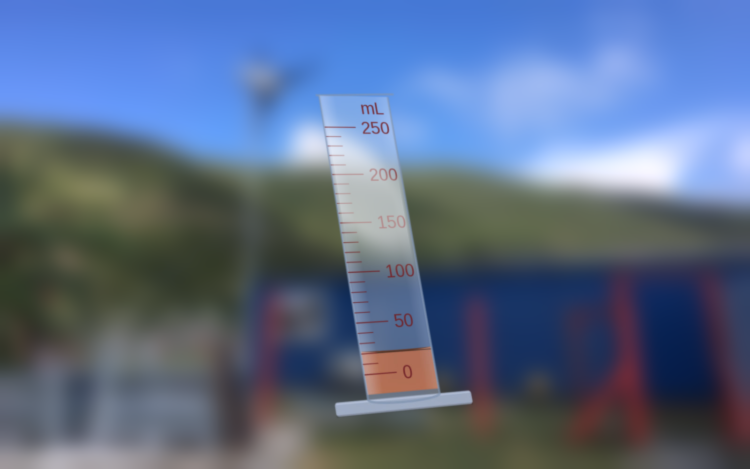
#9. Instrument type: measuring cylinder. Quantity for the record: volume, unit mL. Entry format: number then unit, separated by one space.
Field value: 20 mL
